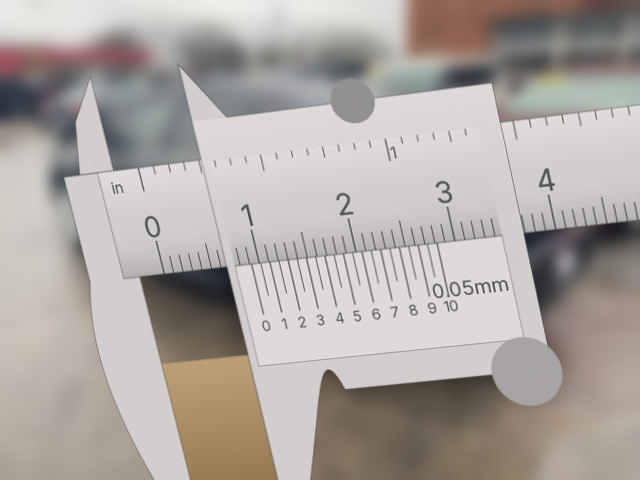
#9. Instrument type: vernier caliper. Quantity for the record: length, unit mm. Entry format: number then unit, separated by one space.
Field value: 9.2 mm
